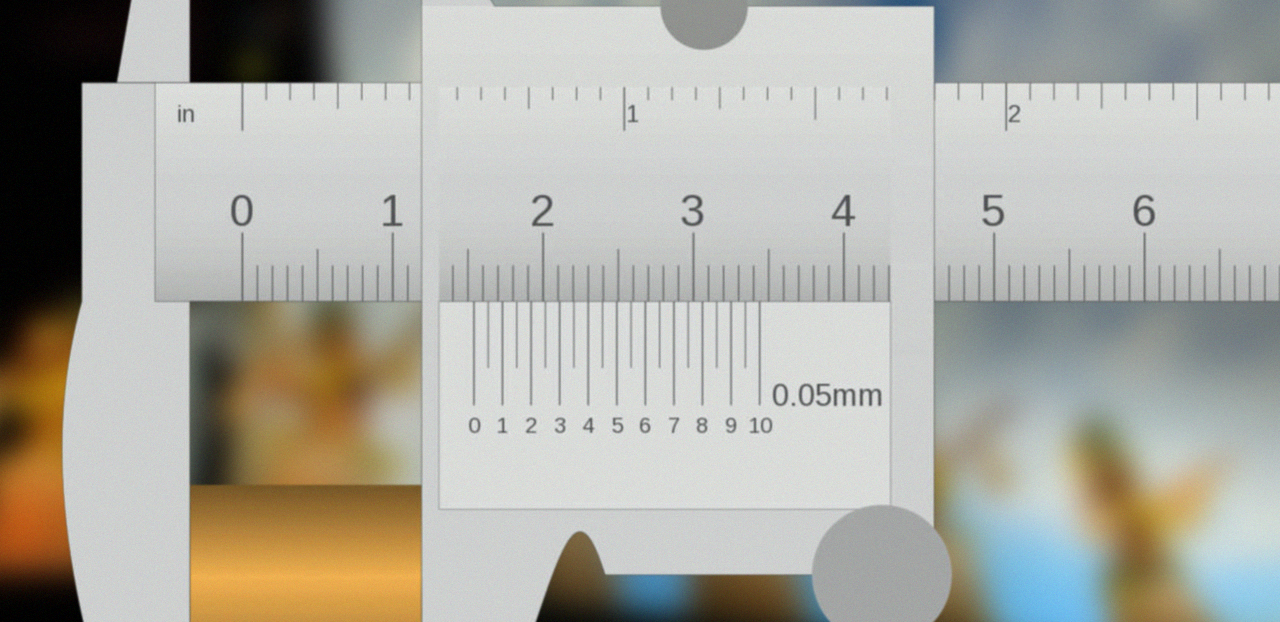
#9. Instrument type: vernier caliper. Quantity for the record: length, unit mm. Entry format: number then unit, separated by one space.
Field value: 15.4 mm
